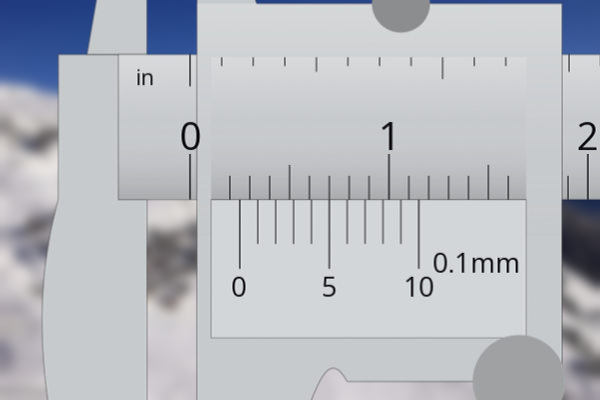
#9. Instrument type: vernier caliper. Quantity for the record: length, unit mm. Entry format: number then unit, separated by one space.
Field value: 2.5 mm
